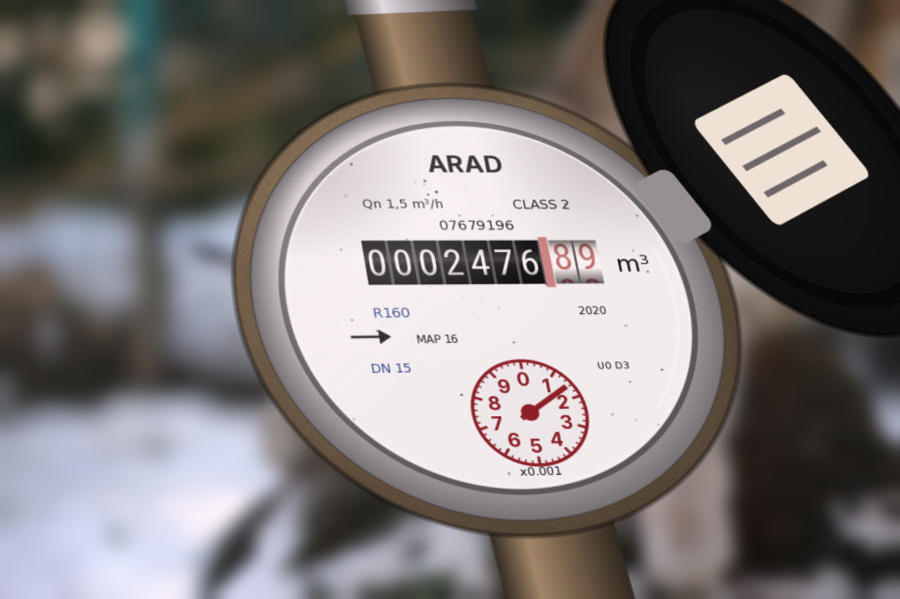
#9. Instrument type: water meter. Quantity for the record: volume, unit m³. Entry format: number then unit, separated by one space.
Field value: 2476.891 m³
